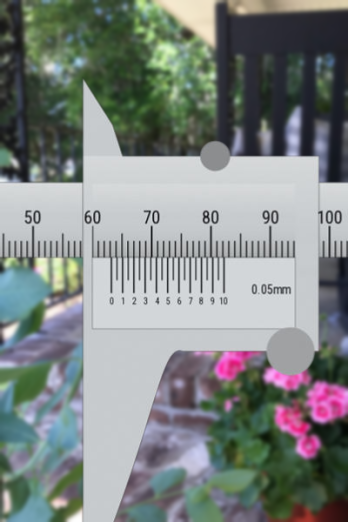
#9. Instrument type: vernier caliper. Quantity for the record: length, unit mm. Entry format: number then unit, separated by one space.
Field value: 63.2 mm
